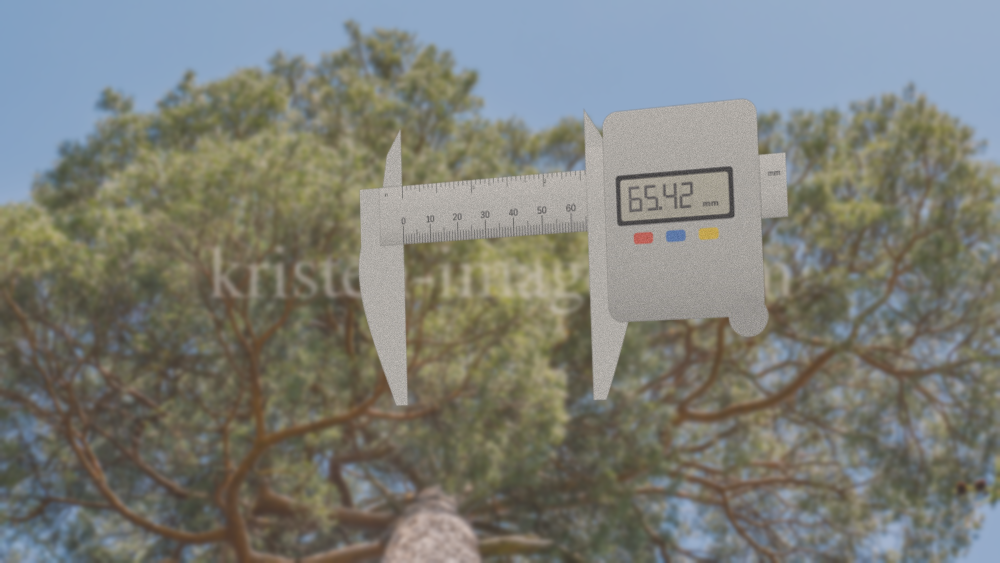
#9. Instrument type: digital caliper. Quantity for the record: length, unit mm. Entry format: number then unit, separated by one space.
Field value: 65.42 mm
